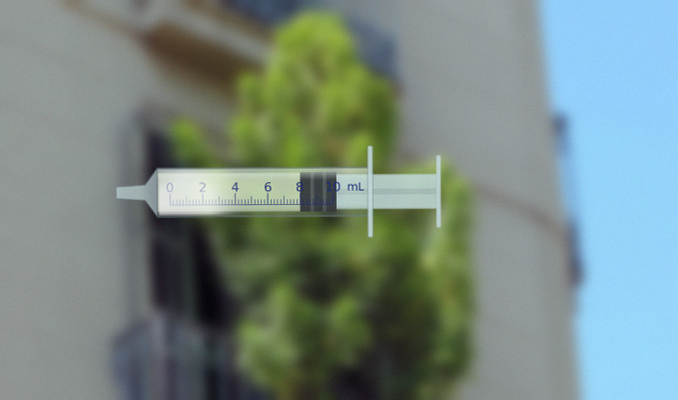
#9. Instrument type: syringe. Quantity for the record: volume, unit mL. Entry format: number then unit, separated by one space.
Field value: 8 mL
